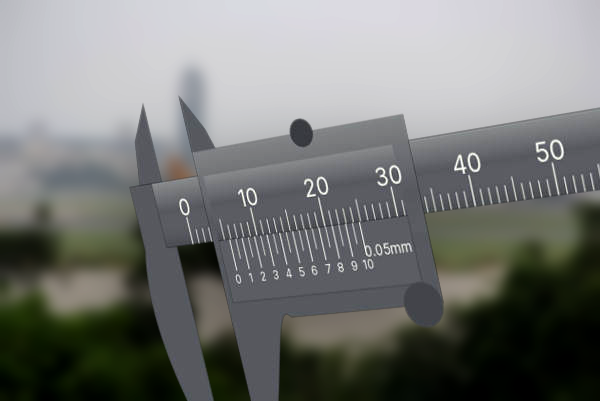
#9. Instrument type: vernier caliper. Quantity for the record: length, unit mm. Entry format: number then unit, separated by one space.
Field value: 5.8 mm
